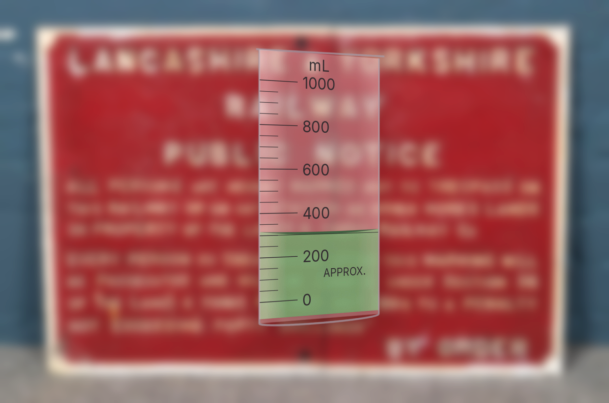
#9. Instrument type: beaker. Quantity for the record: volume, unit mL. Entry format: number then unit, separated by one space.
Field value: 300 mL
